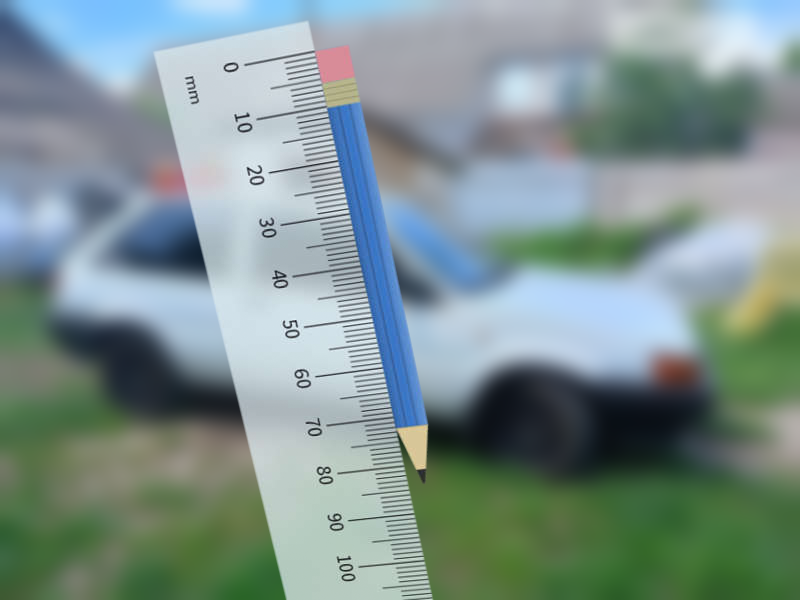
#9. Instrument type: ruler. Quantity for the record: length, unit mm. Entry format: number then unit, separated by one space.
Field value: 84 mm
